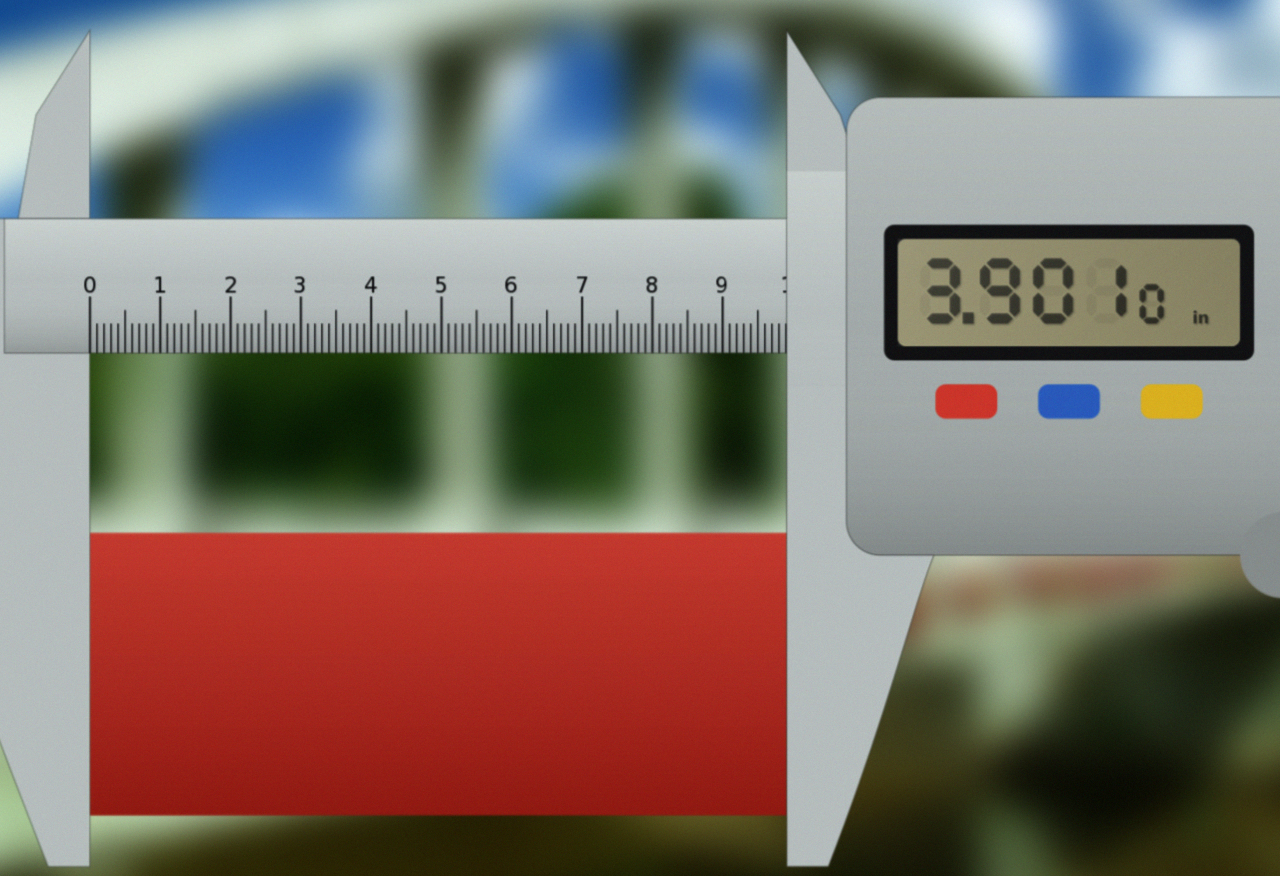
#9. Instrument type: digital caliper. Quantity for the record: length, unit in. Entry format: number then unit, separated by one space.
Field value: 3.9010 in
